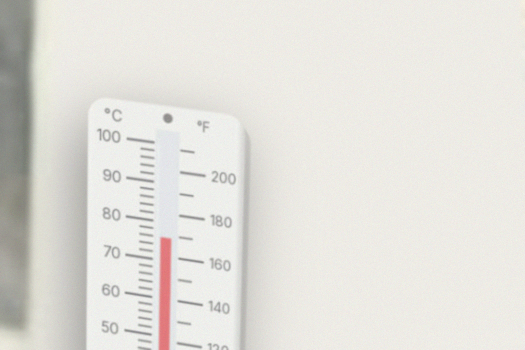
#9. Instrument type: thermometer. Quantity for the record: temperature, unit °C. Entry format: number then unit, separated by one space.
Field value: 76 °C
